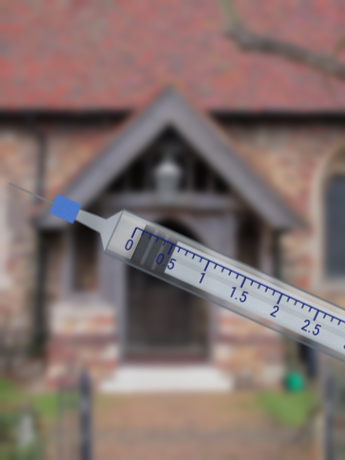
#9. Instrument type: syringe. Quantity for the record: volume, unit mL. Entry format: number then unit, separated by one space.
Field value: 0.1 mL
